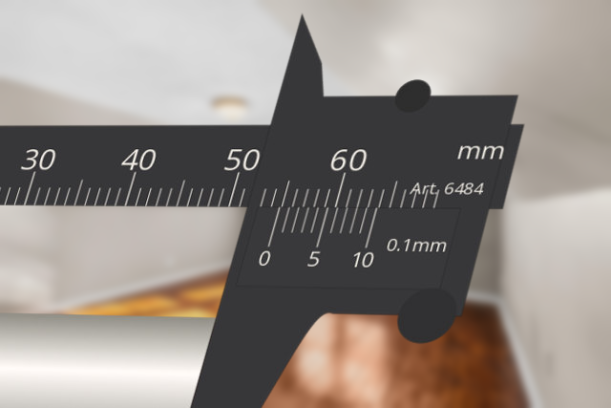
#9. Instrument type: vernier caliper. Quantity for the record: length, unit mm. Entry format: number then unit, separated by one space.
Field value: 54.8 mm
